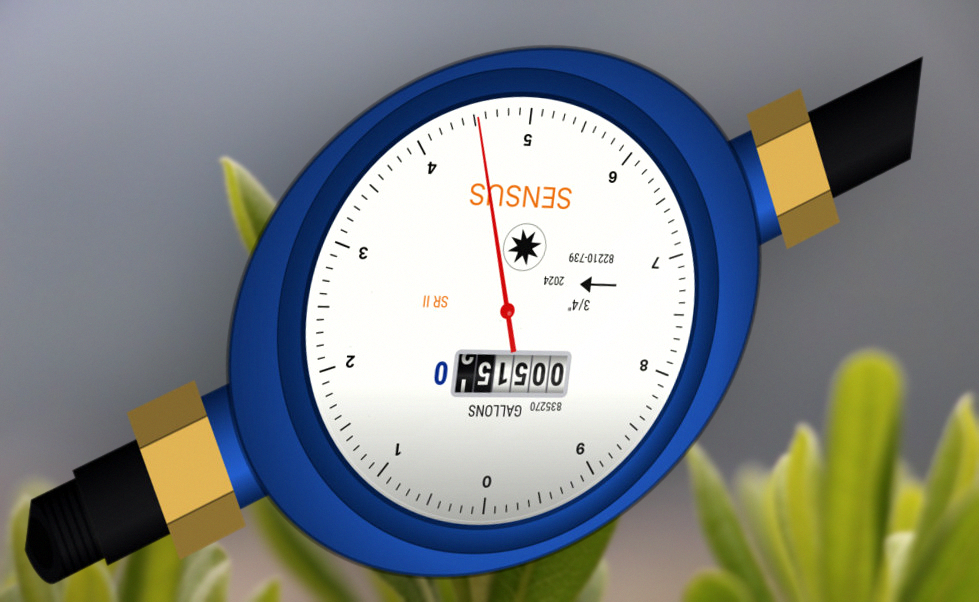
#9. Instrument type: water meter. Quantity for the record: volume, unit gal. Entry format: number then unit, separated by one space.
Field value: 51514.5 gal
